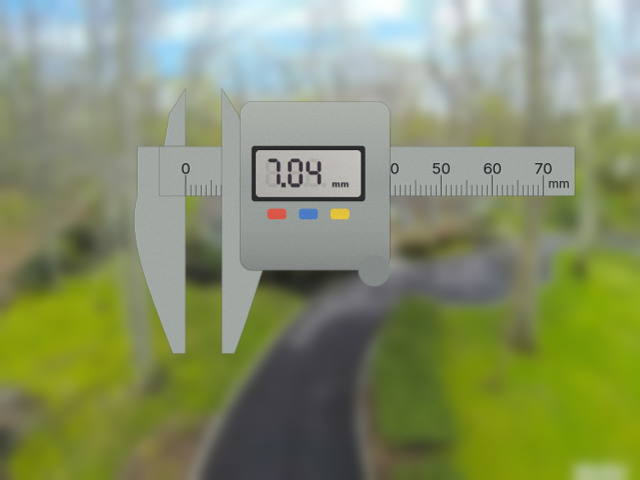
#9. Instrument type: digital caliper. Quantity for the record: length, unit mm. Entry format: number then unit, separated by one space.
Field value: 7.04 mm
